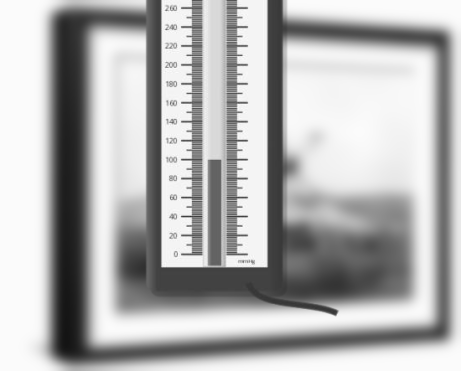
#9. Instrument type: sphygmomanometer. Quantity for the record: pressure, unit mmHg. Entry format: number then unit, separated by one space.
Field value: 100 mmHg
